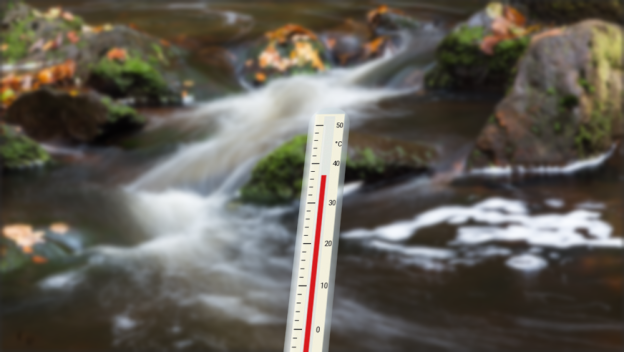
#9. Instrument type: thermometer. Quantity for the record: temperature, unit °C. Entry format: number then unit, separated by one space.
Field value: 37 °C
